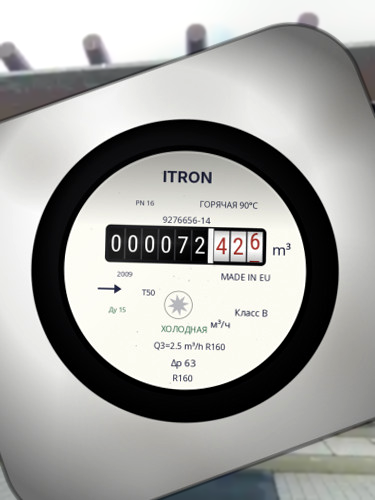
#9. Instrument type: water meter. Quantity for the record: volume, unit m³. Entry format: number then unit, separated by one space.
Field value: 72.426 m³
